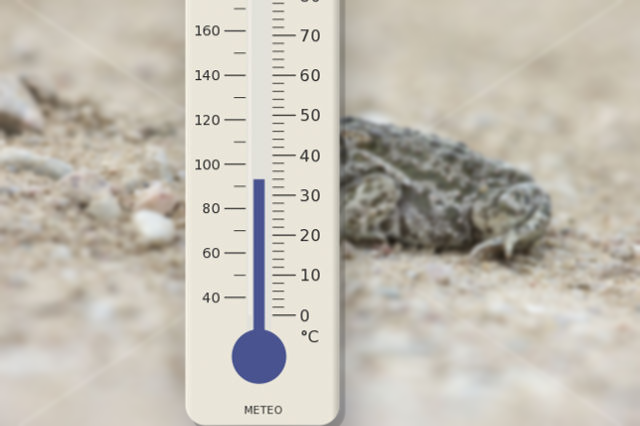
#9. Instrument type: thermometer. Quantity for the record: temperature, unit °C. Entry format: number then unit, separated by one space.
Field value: 34 °C
